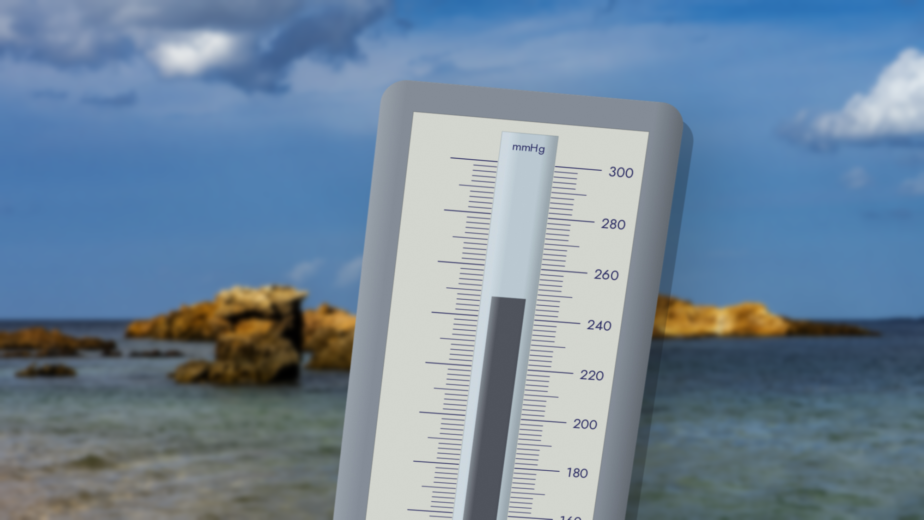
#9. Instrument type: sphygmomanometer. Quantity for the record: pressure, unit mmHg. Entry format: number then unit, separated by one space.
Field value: 248 mmHg
